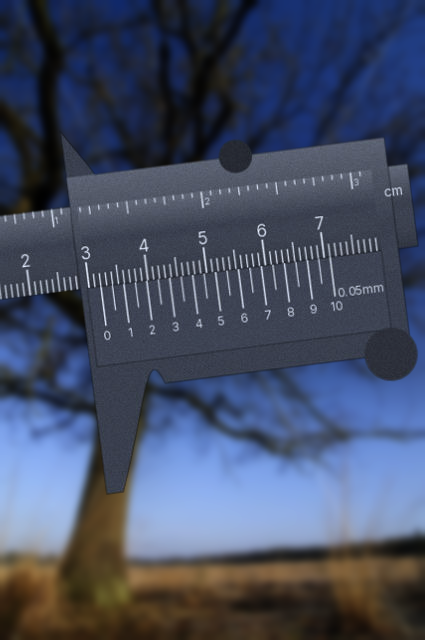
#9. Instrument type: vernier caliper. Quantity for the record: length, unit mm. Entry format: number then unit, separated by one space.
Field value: 32.0 mm
